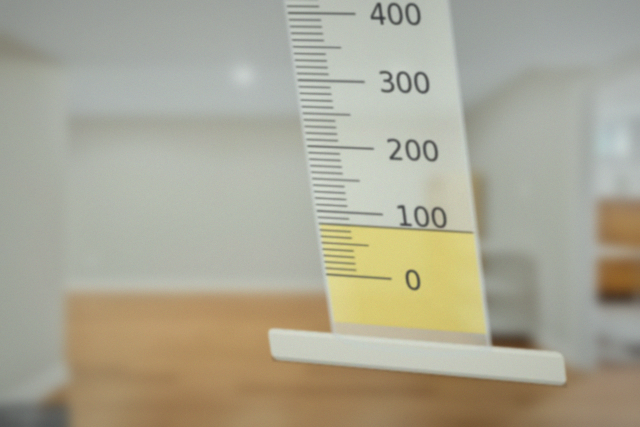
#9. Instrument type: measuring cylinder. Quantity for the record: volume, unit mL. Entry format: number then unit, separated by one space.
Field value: 80 mL
